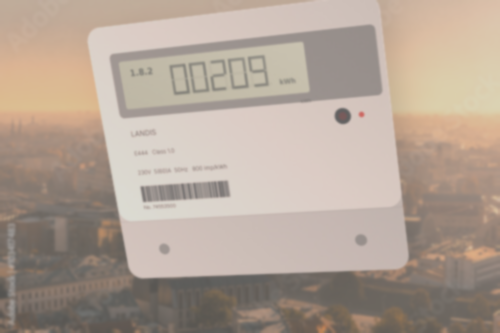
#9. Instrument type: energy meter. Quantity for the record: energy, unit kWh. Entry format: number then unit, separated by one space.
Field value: 209 kWh
